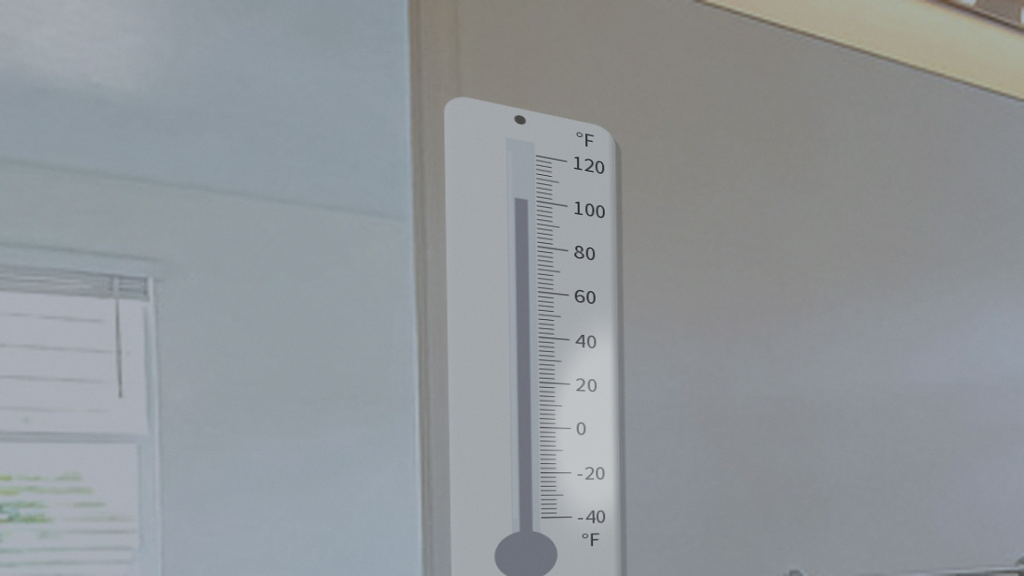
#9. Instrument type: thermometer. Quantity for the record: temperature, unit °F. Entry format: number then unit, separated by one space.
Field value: 100 °F
